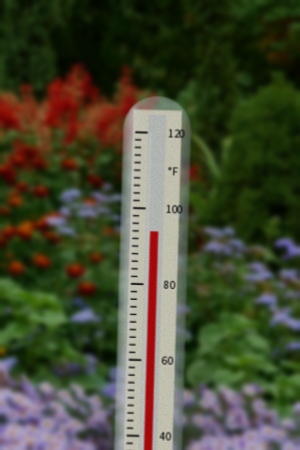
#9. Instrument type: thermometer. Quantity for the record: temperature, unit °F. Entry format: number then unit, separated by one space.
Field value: 94 °F
